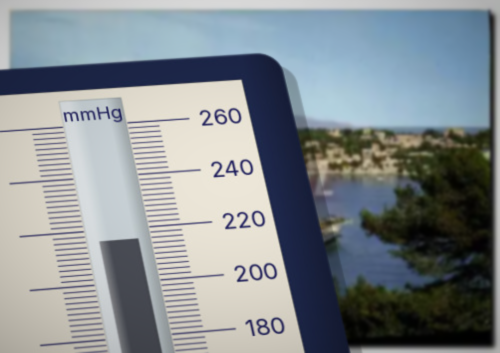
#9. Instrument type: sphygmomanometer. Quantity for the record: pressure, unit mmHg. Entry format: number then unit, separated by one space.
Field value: 216 mmHg
